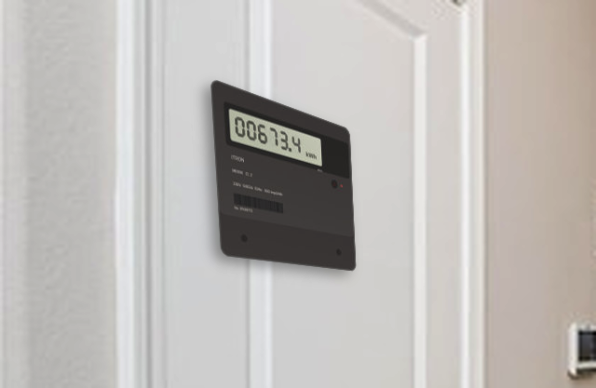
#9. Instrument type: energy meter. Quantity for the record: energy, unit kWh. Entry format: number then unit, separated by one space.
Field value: 673.4 kWh
